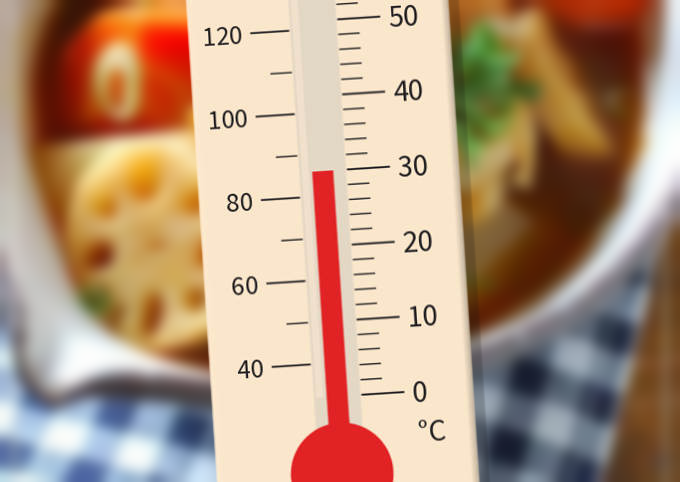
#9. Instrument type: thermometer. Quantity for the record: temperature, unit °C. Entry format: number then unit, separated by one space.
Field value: 30 °C
